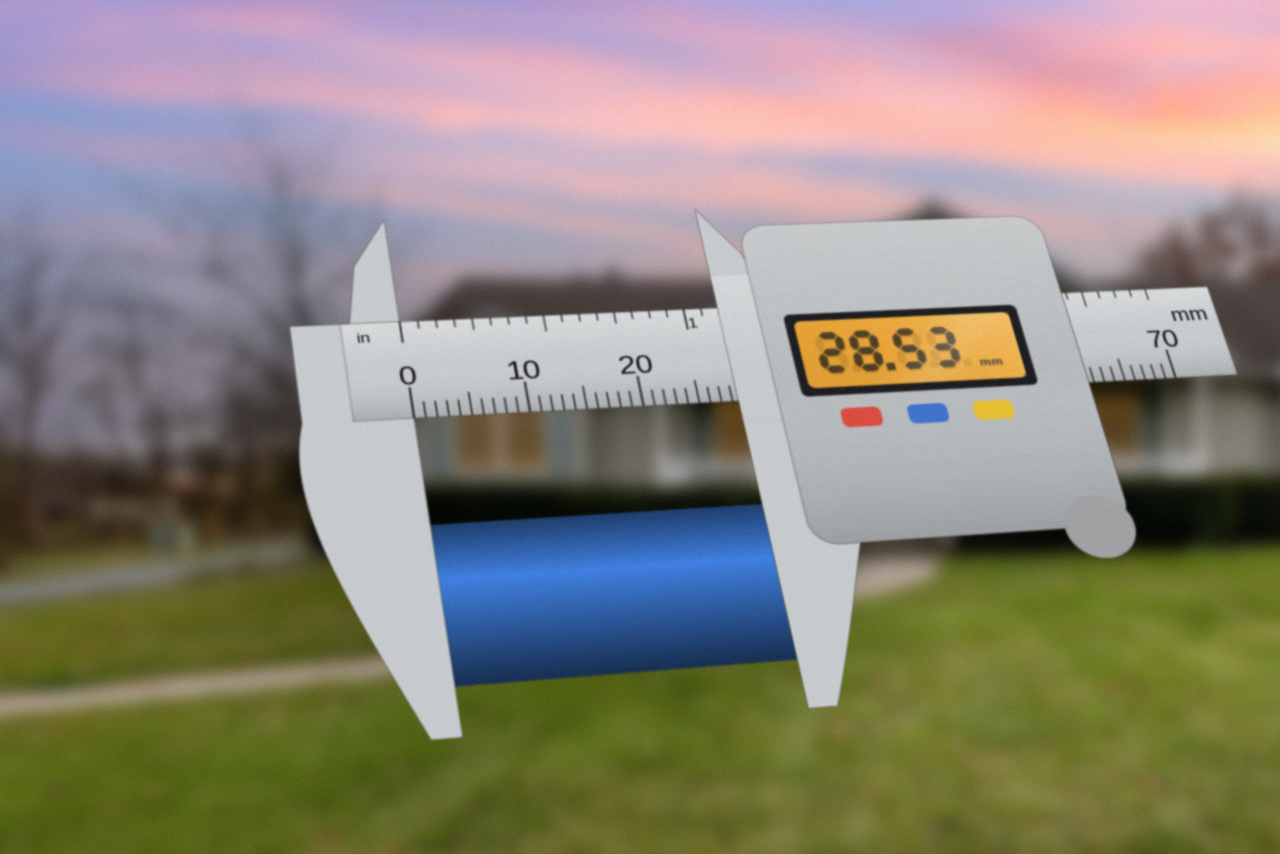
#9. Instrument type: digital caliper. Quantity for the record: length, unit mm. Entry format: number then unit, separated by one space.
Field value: 28.53 mm
